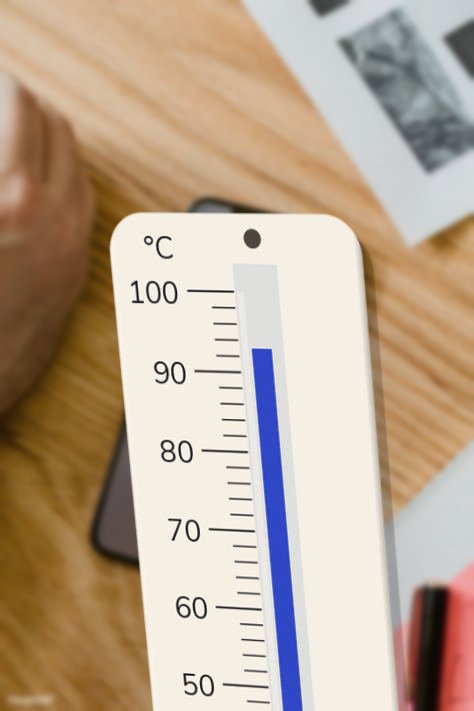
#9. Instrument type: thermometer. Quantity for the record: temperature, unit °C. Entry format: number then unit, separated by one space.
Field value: 93 °C
